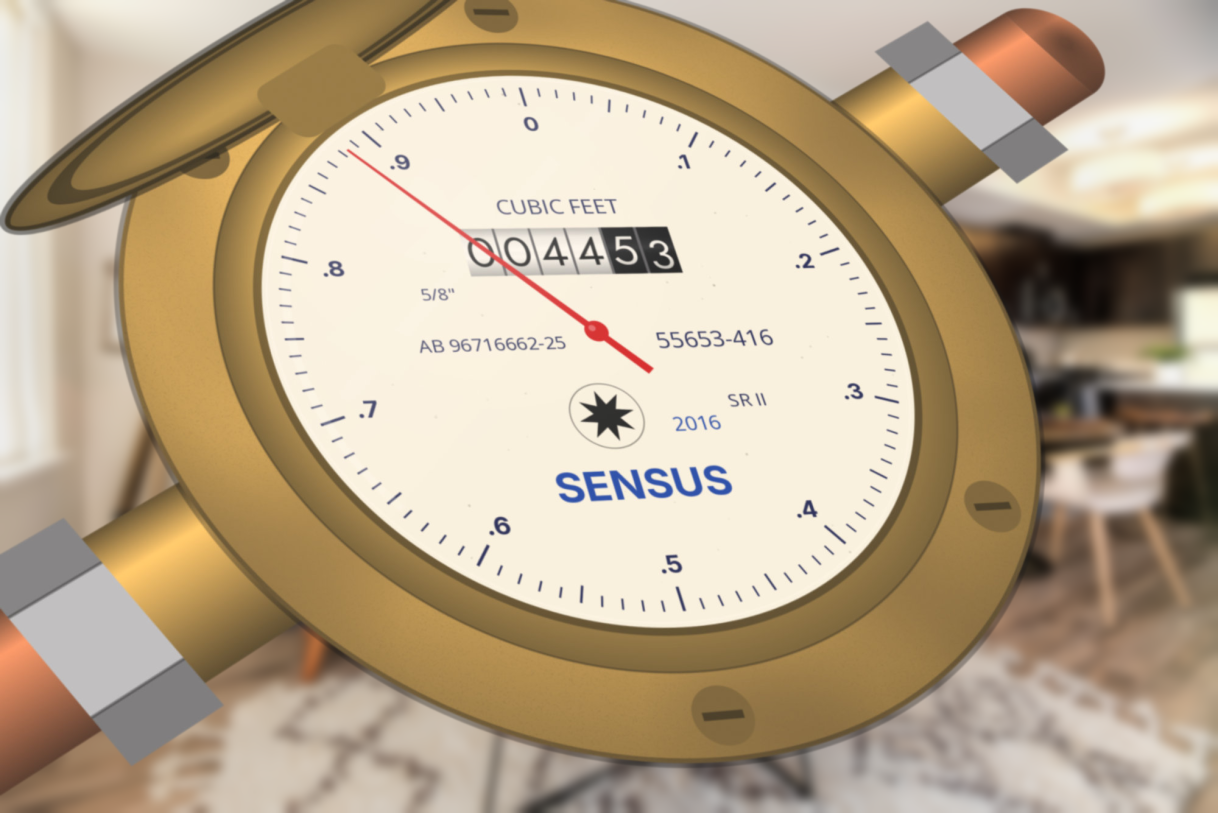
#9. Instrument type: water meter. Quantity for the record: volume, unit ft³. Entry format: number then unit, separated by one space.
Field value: 4452.88 ft³
